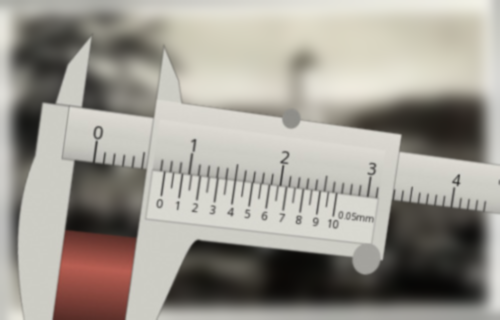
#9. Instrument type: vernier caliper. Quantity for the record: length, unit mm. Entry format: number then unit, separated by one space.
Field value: 7.4 mm
